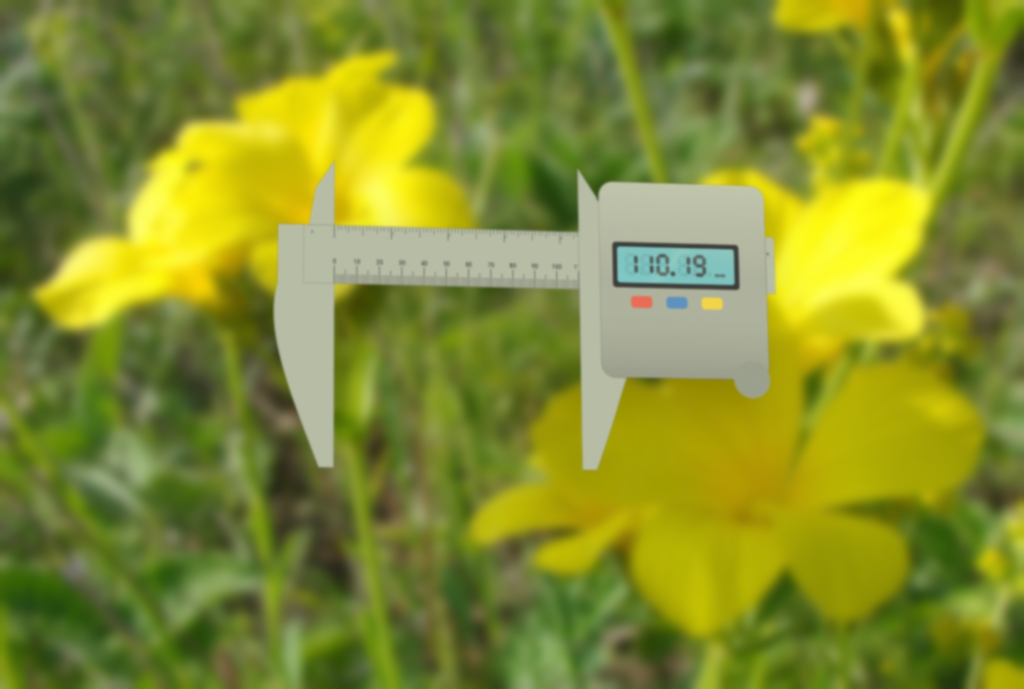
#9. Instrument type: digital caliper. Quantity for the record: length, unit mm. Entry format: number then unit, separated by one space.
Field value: 110.19 mm
